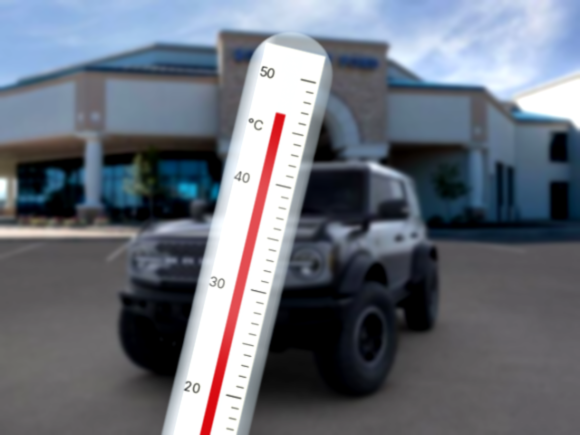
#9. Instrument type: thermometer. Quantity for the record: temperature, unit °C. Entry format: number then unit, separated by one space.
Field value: 46.5 °C
